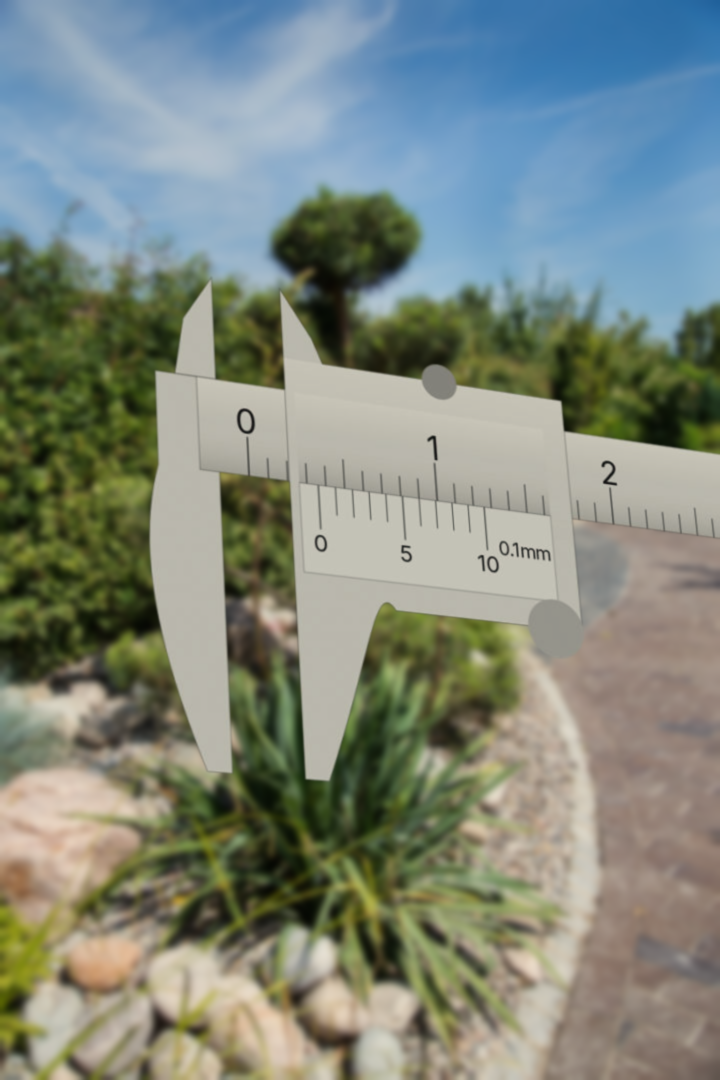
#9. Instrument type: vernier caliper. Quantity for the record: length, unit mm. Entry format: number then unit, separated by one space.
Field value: 3.6 mm
